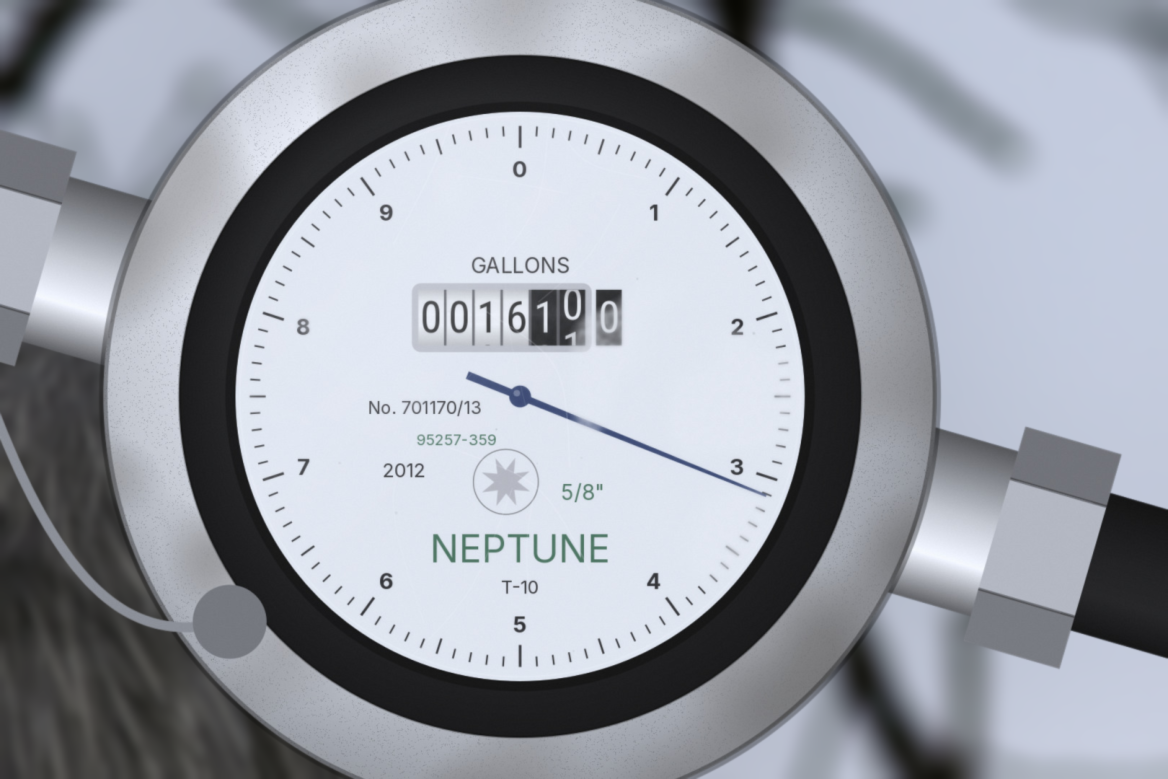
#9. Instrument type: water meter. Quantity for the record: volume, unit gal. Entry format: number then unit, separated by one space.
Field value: 16103.1 gal
